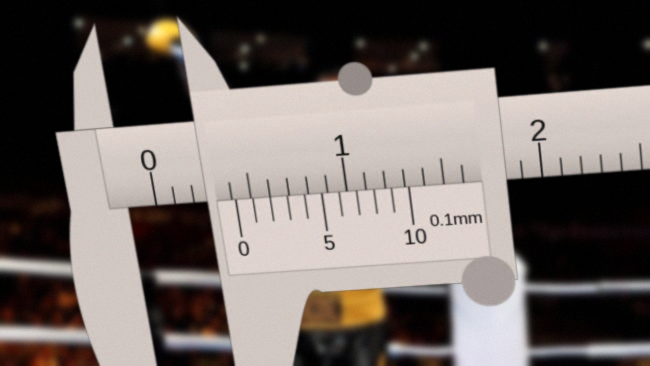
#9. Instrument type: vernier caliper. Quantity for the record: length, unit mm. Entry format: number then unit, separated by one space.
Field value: 4.2 mm
